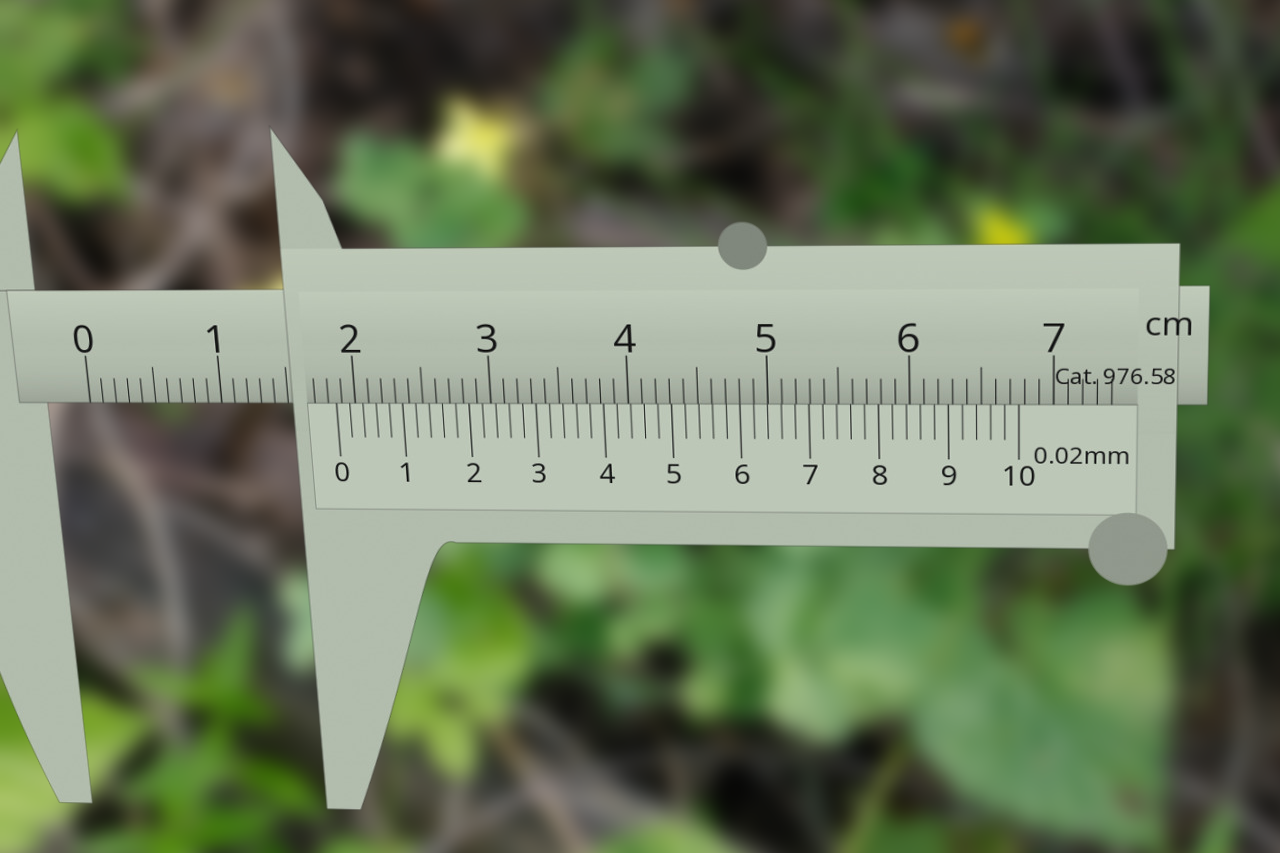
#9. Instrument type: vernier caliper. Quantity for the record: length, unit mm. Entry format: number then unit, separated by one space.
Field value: 18.6 mm
